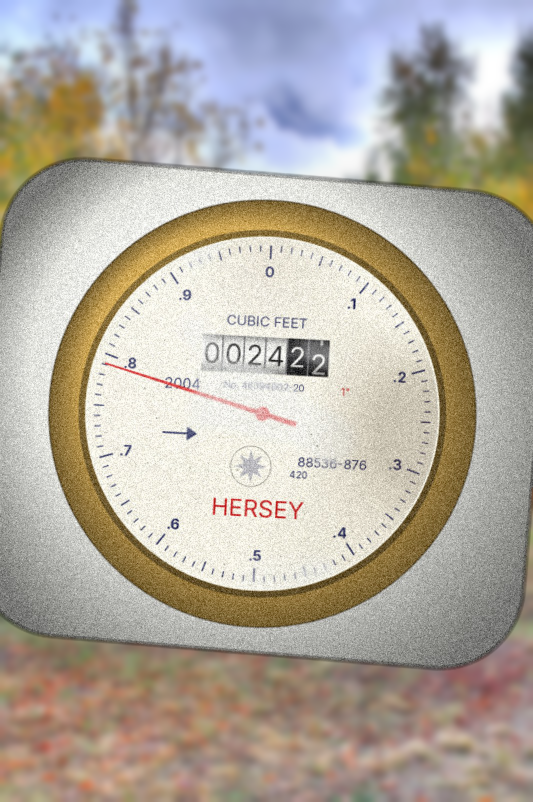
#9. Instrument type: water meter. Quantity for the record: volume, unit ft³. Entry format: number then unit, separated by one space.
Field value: 2421.79 ft³
